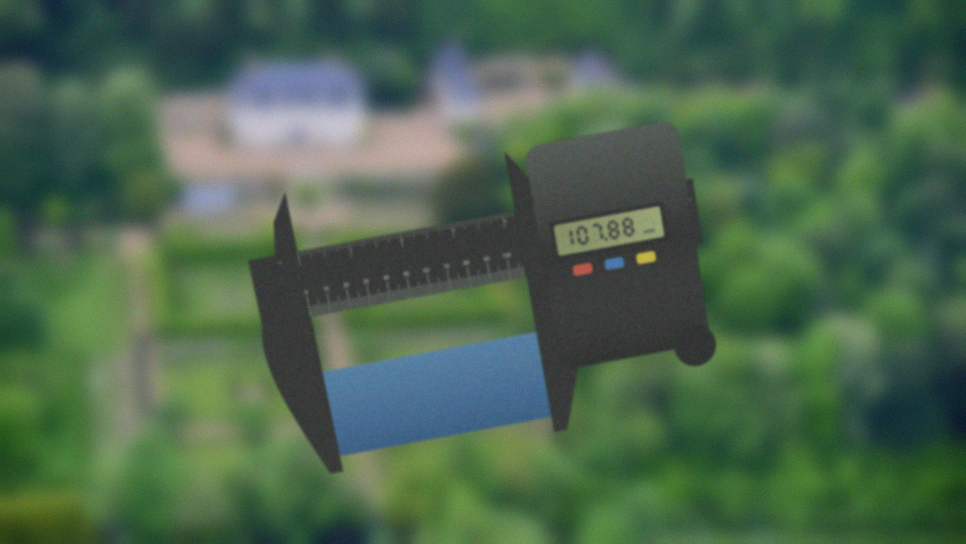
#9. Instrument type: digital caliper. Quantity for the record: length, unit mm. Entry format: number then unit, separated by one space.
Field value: 107.88 mm
